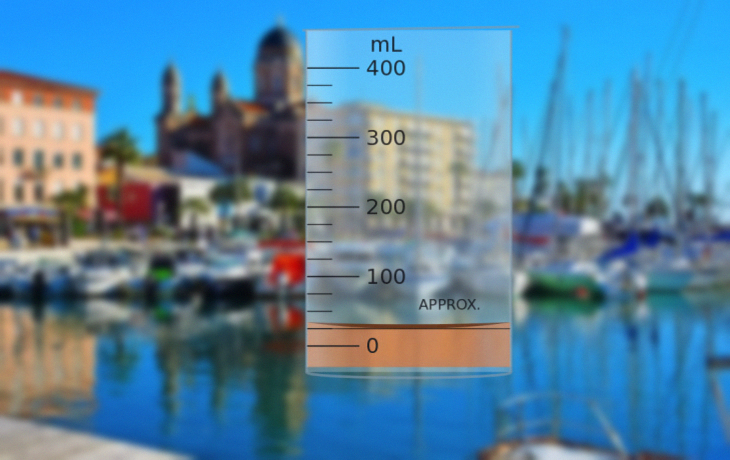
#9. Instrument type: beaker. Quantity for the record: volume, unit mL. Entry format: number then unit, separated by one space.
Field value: 25 mL
